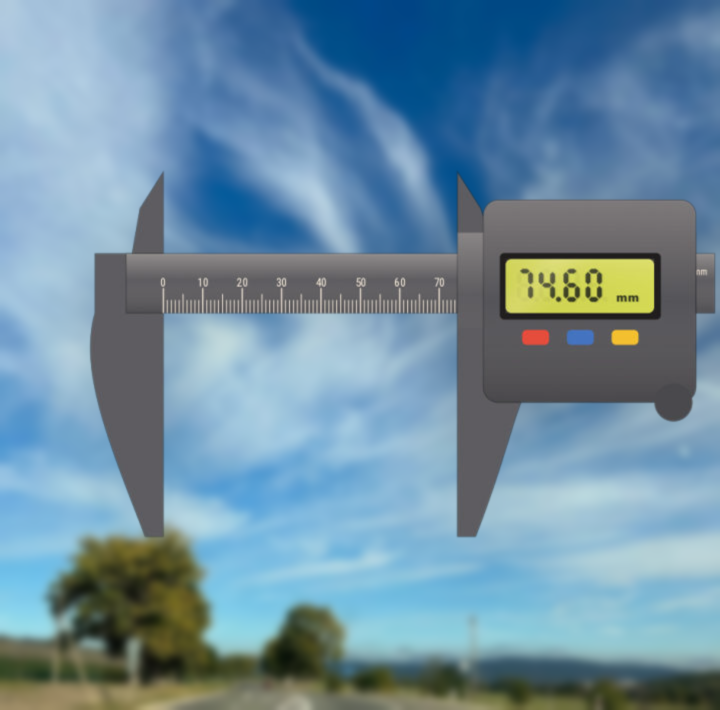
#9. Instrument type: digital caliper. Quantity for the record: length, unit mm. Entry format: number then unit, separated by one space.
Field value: 74.60 mm
